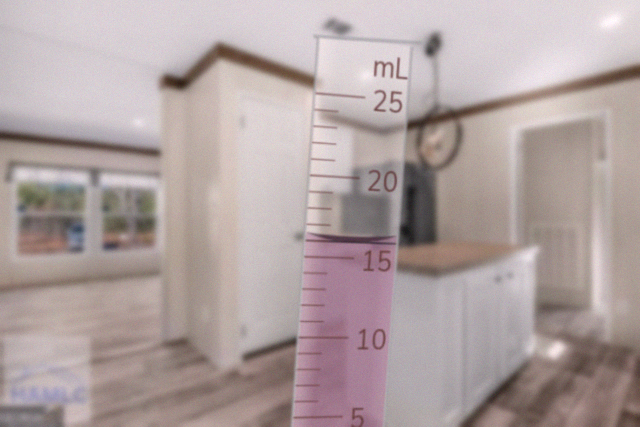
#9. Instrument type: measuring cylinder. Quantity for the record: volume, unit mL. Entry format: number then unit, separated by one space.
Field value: 16 mL
